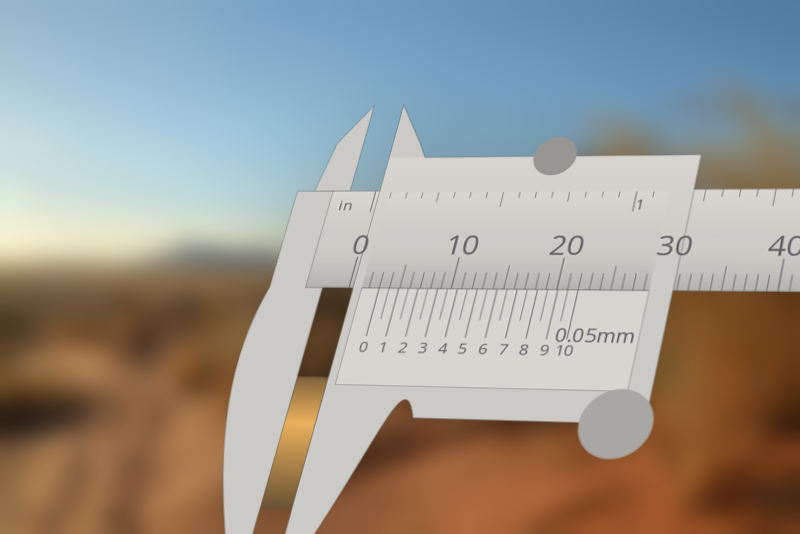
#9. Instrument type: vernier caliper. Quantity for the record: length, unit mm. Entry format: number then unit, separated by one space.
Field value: 3.0 mm
